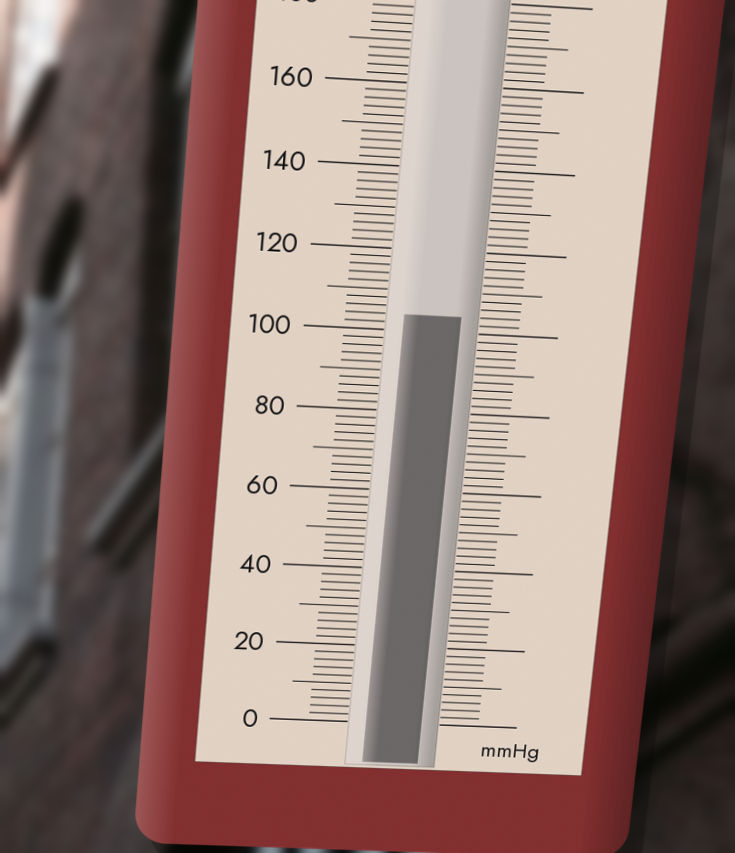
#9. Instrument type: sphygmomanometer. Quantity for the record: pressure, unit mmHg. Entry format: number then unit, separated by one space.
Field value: 104 mmHg
